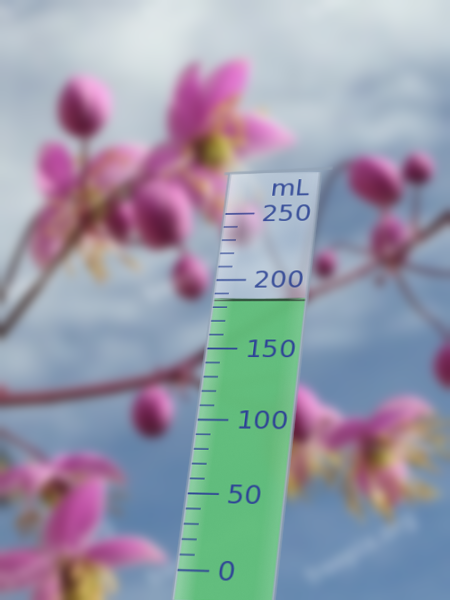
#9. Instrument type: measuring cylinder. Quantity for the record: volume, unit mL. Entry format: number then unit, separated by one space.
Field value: 185 mL
